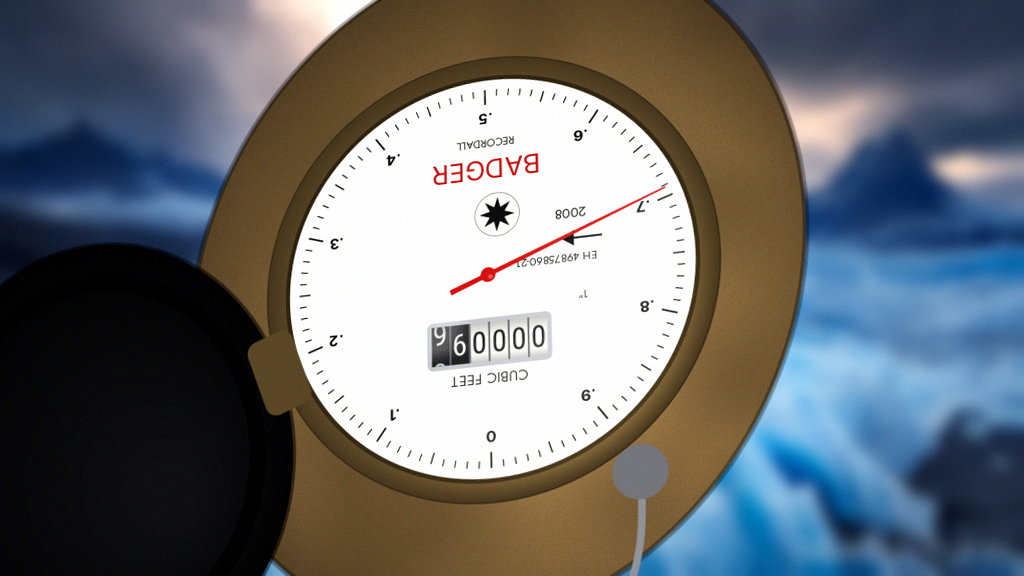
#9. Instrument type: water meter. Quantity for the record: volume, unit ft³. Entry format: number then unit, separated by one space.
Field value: 95.69 ft³
